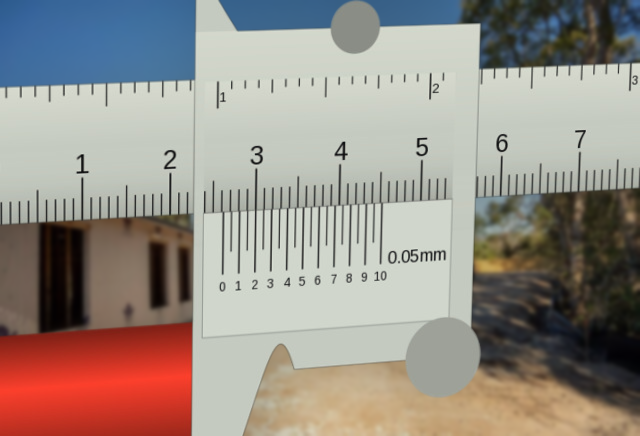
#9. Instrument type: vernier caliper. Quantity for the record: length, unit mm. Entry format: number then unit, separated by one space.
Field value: 26.2 mm
